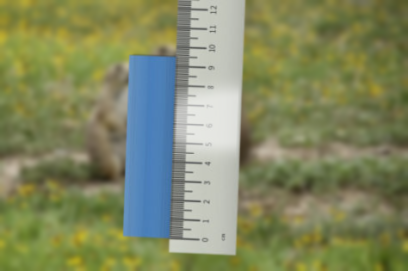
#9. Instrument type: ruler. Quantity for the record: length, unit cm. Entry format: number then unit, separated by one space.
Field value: 9.5 cm
